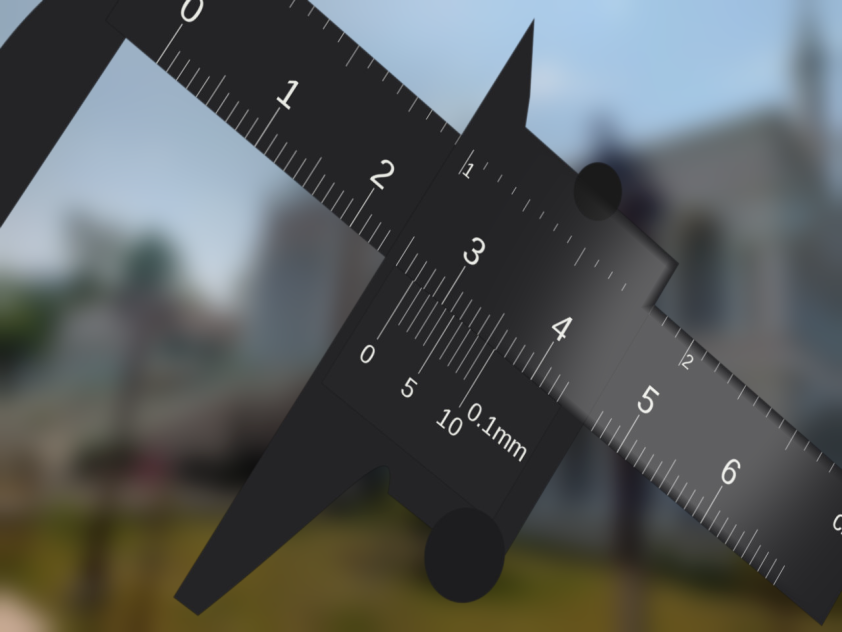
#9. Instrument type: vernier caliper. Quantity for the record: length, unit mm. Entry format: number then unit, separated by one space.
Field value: 26.9 mm
